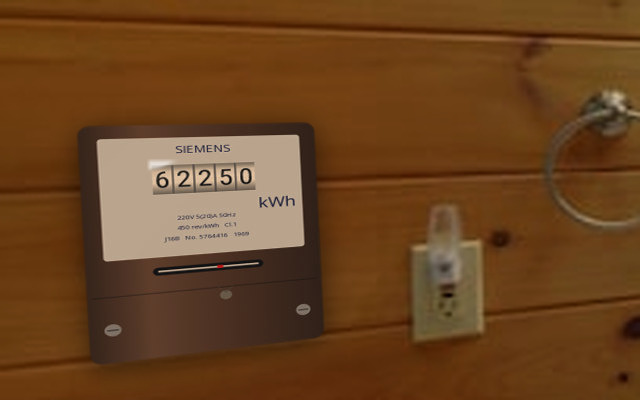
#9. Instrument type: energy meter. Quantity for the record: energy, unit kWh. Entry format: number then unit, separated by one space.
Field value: 62250 kWh
